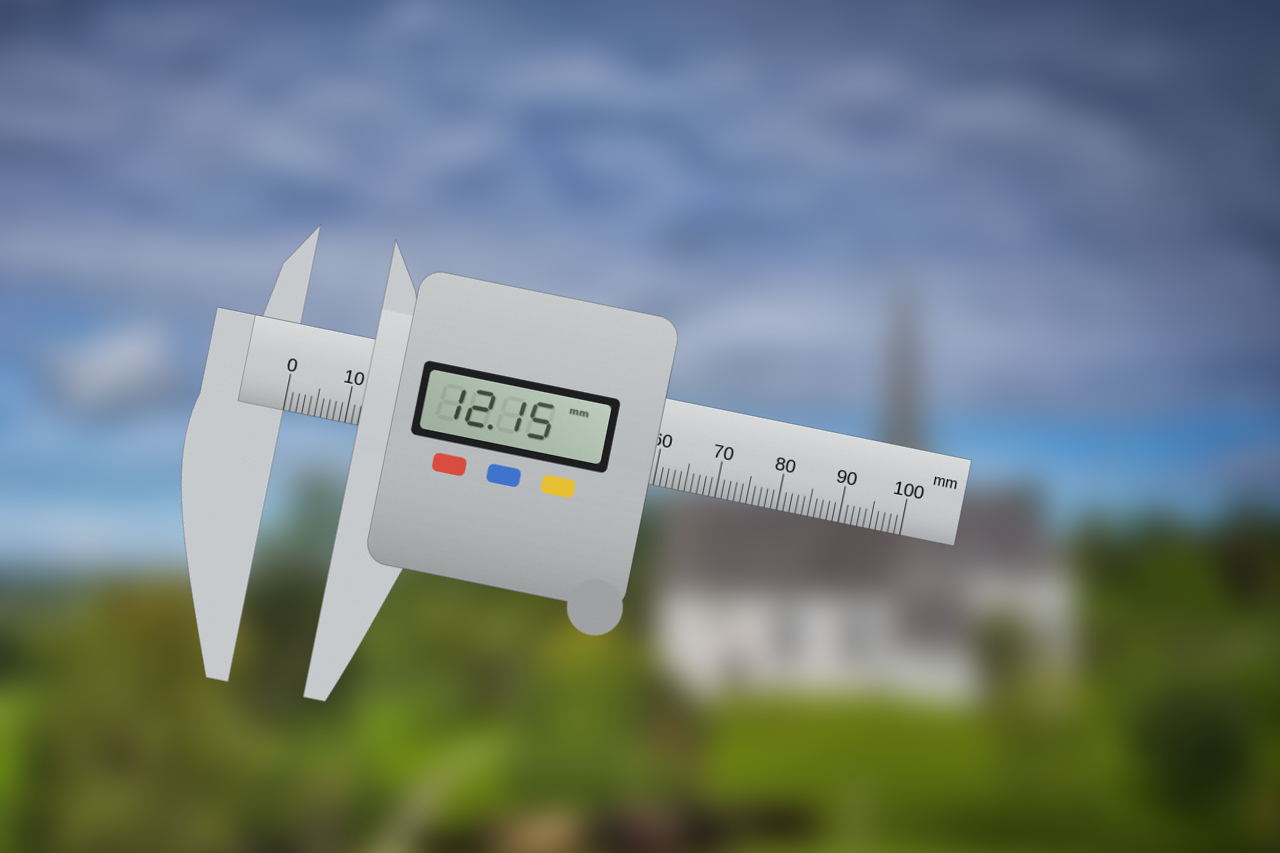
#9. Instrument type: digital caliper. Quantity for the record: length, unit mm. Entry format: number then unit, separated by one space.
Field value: 12.15 mm
